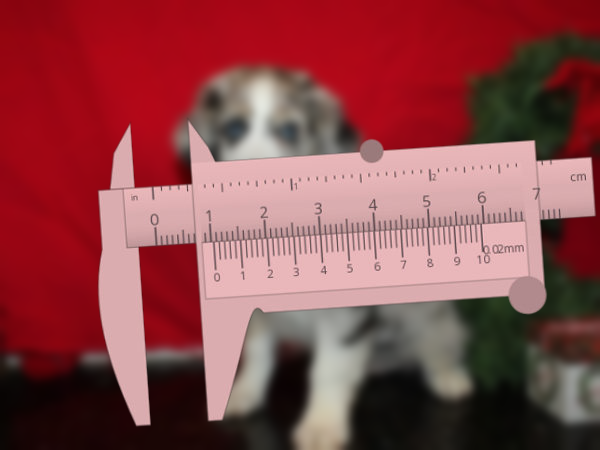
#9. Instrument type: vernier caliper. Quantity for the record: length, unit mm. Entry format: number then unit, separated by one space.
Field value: 10.5 mm
